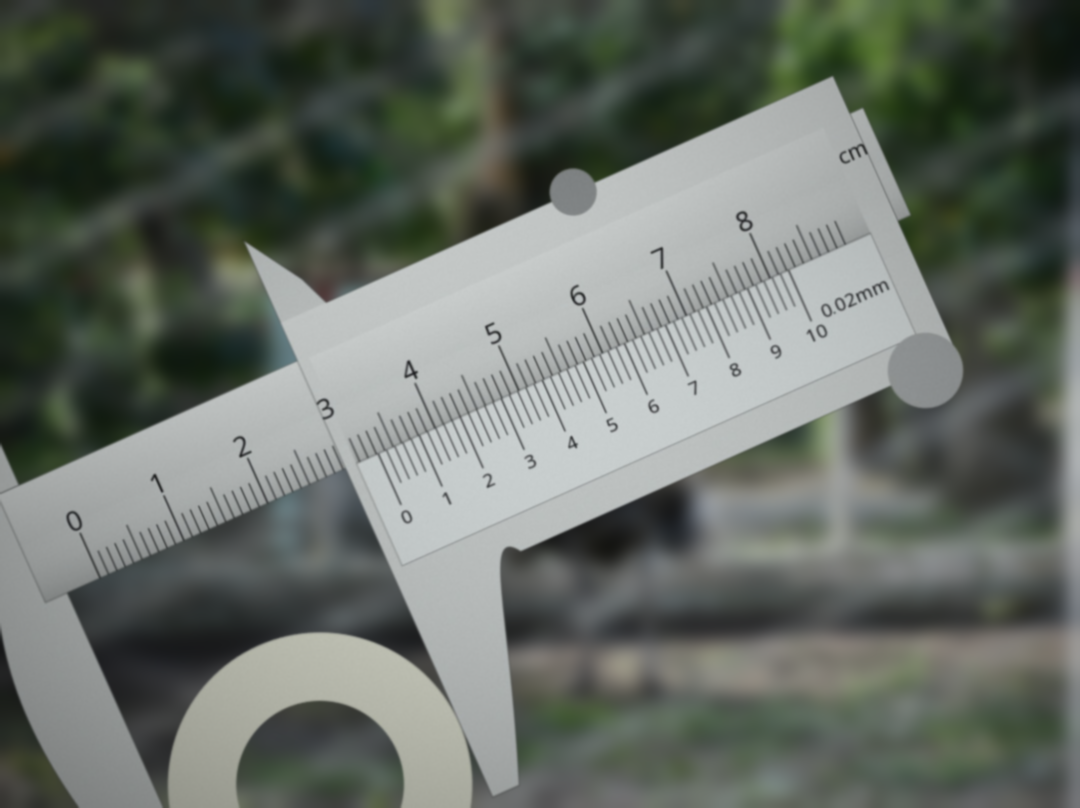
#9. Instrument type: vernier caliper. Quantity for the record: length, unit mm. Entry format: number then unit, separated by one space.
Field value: 33.2 mm
